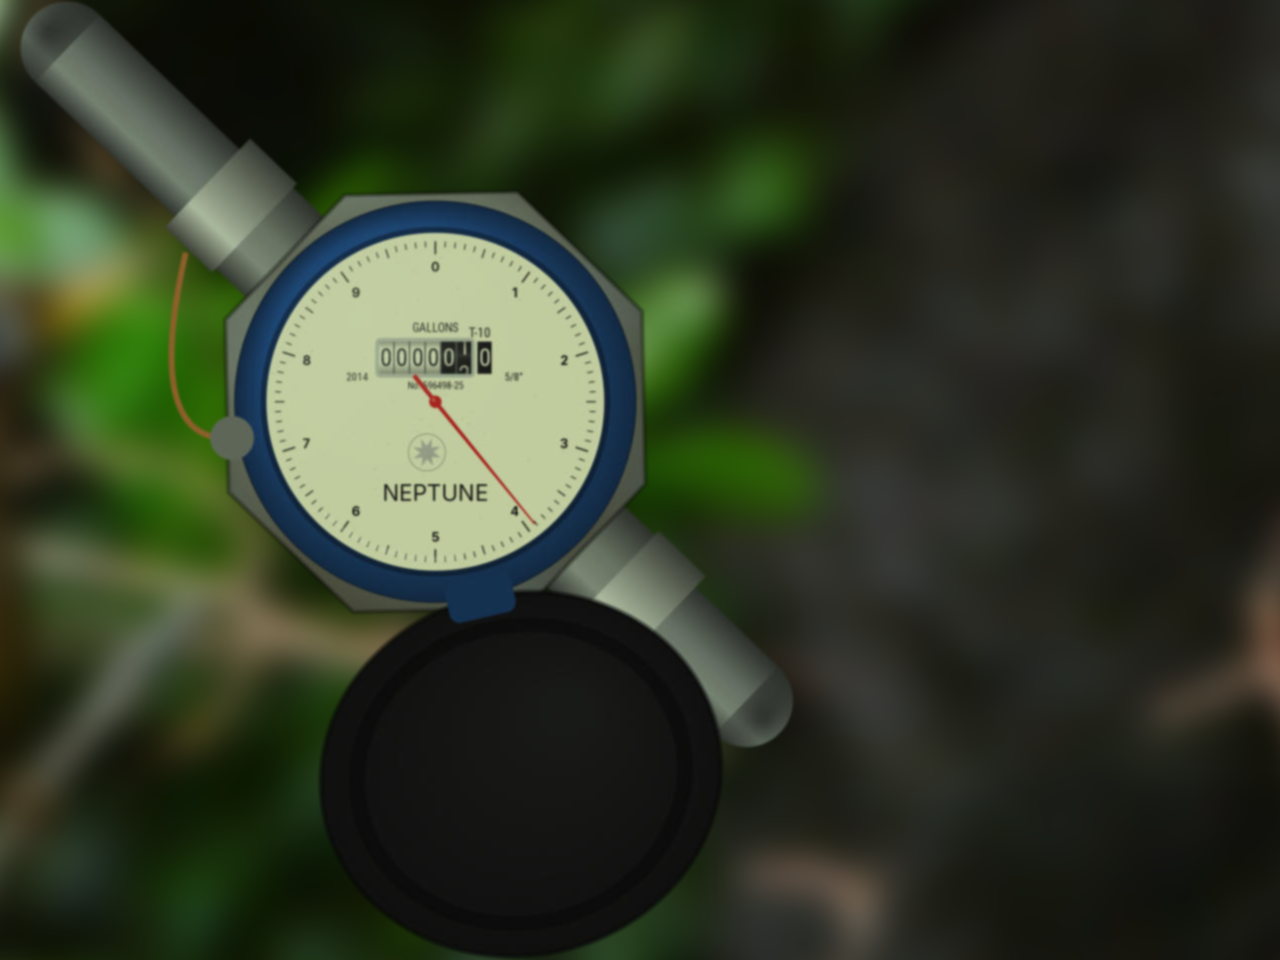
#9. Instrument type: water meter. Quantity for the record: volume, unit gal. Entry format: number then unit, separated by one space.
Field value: 13.9 gal
